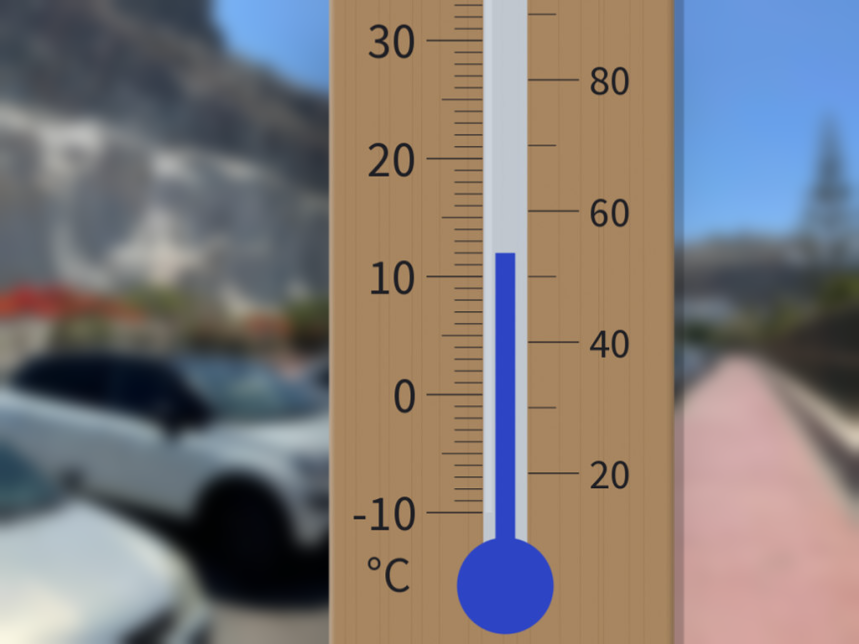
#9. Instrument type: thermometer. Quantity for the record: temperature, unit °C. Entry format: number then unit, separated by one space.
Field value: 12 °C
